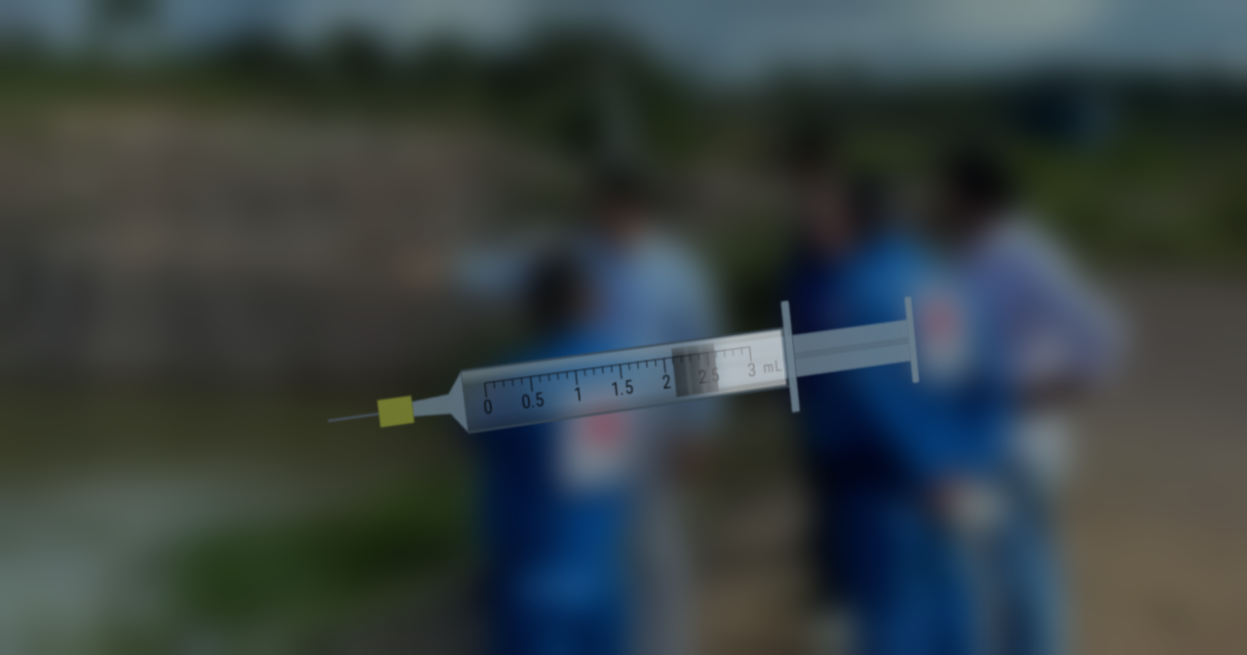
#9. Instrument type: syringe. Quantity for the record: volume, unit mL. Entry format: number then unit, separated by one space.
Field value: 2.1 mL
